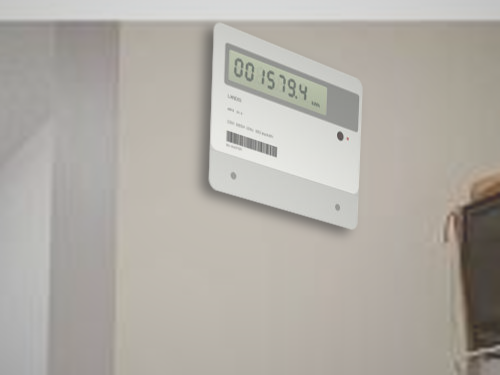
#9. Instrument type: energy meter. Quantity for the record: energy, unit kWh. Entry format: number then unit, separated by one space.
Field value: 1579.4 kWh
